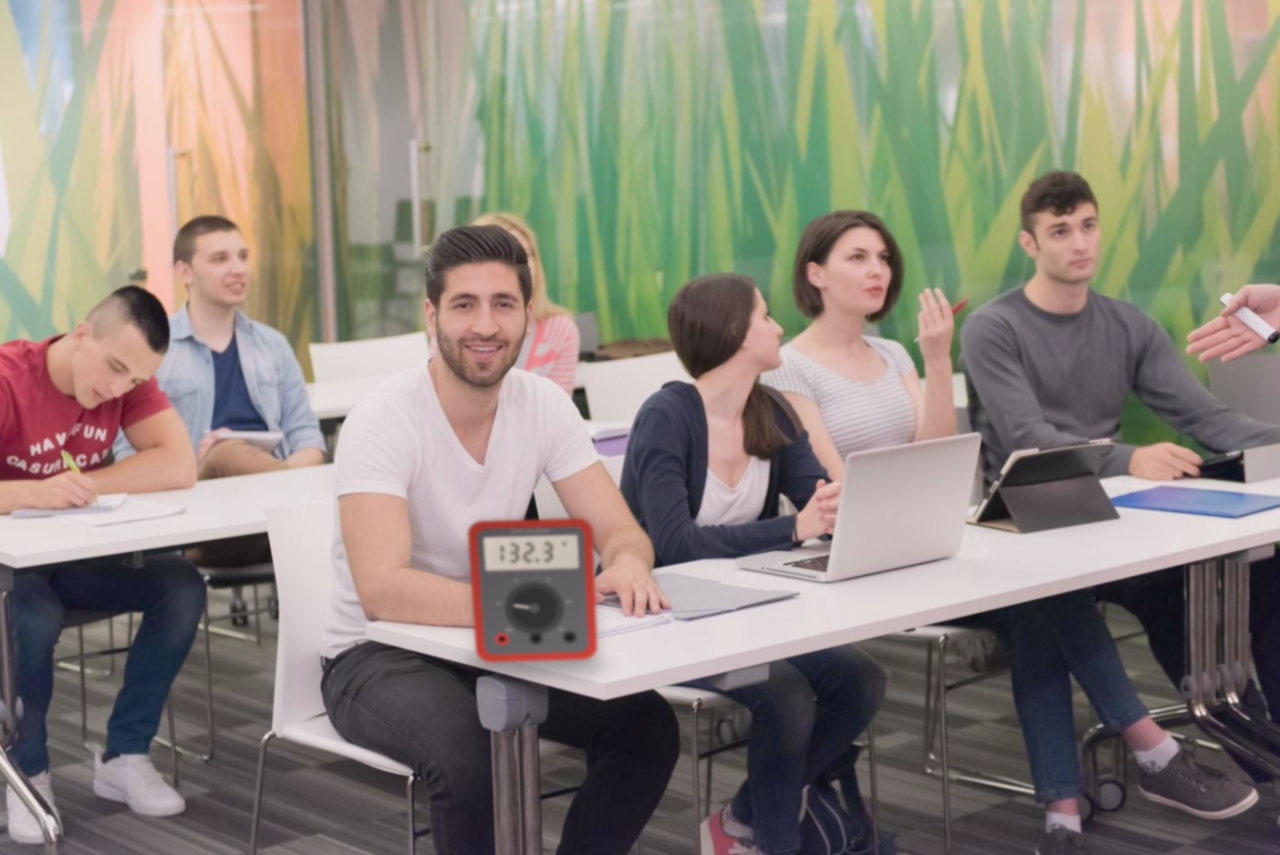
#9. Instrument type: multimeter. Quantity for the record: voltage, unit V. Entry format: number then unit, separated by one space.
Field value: 132.3 V
